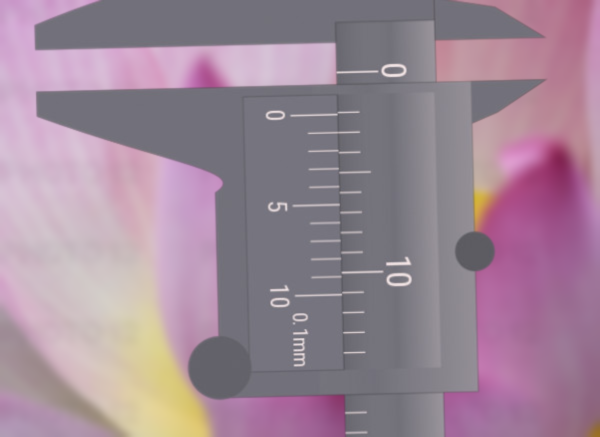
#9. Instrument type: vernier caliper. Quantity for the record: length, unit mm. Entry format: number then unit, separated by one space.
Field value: 2.1 mm
